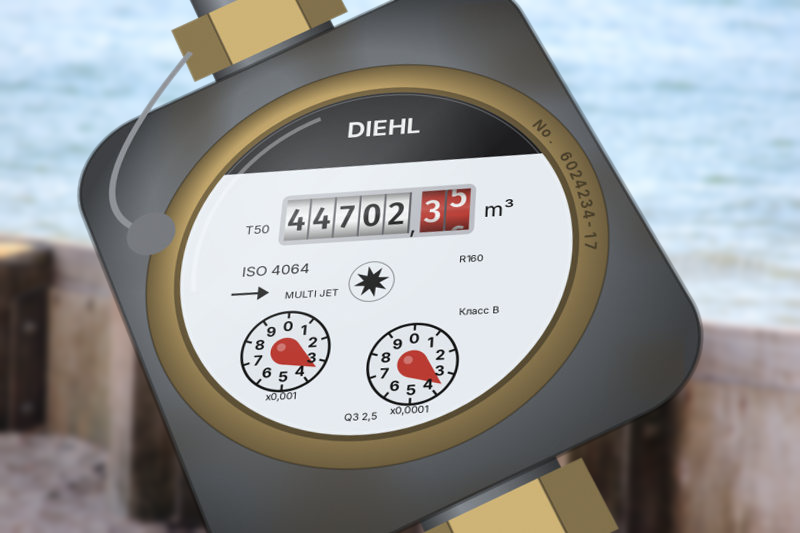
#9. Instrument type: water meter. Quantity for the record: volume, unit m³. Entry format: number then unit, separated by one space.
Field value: 44702.3533 m³
